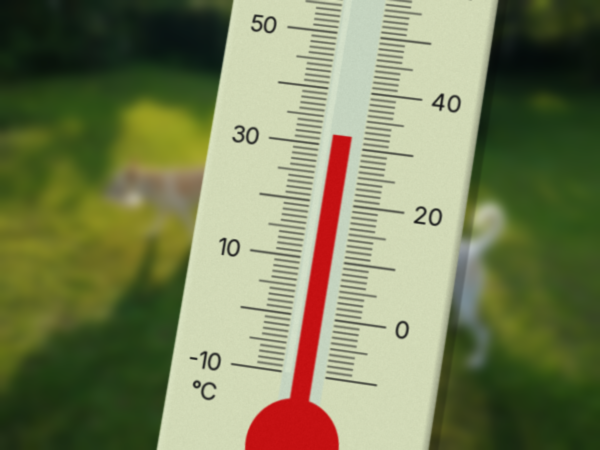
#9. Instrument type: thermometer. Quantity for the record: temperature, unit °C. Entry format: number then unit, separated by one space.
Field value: 32 °C
